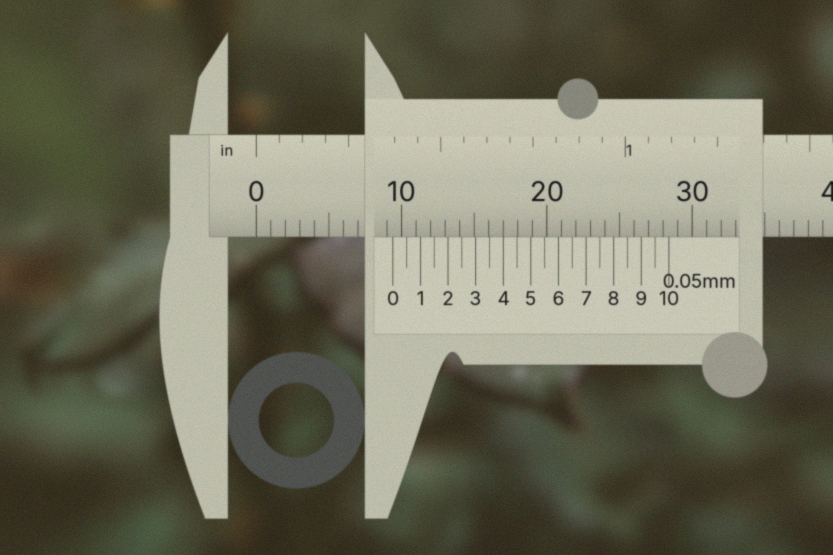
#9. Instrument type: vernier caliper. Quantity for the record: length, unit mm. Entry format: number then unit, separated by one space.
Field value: 9.4 mm
